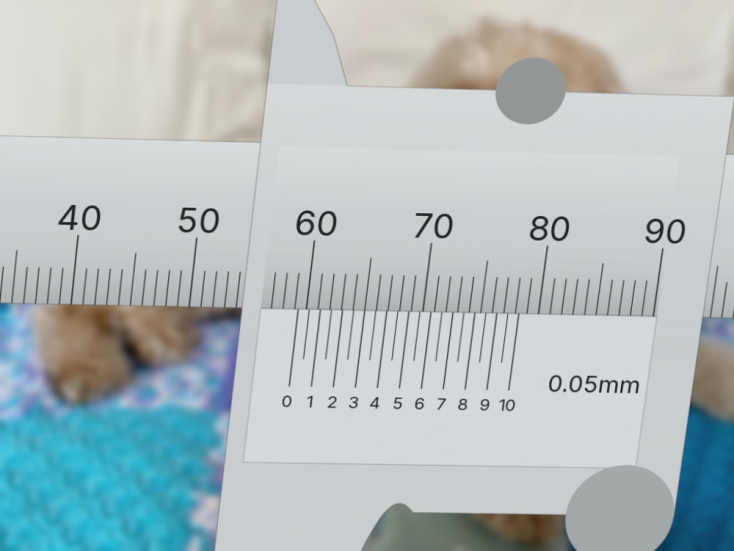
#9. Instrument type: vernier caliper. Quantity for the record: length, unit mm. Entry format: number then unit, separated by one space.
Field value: 59.3 mm
